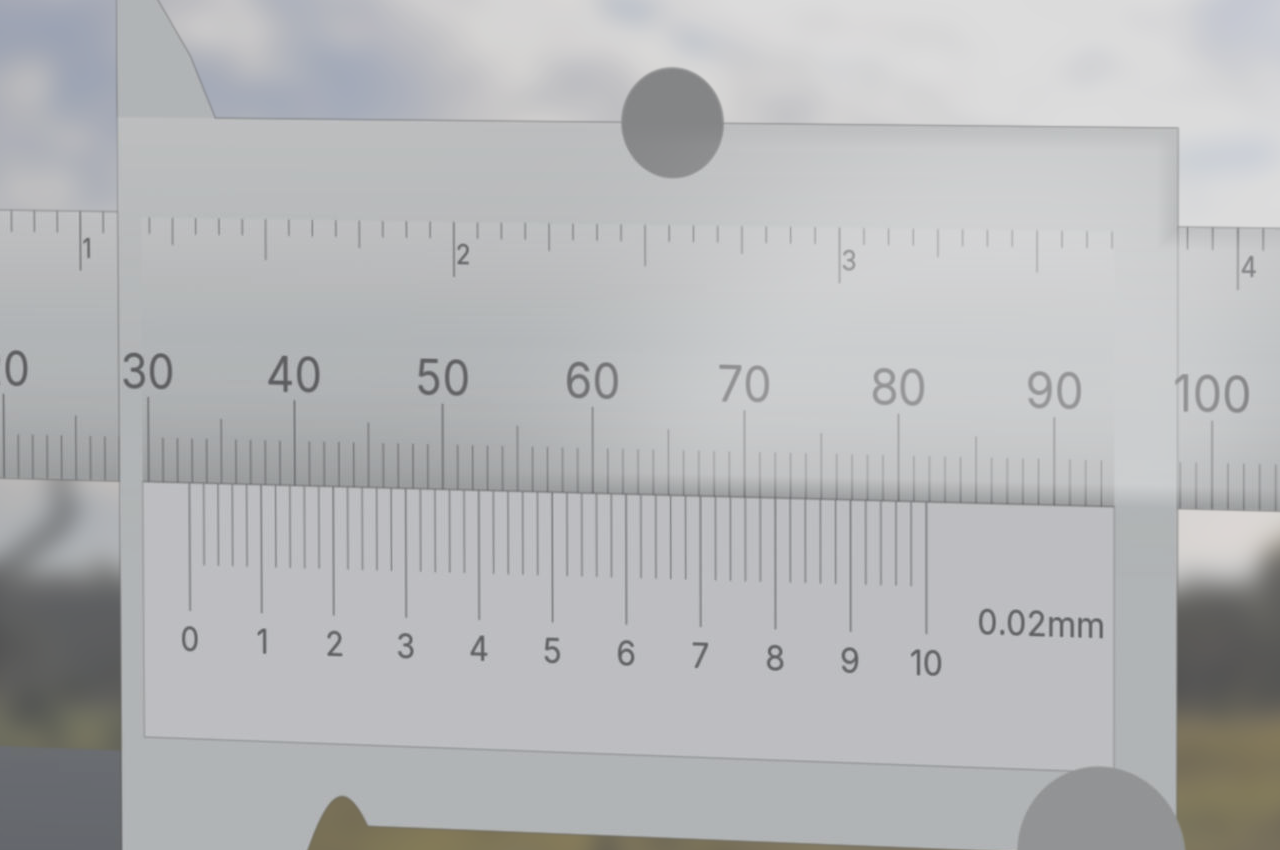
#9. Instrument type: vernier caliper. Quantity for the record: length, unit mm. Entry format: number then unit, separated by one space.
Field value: 32.8 mm
